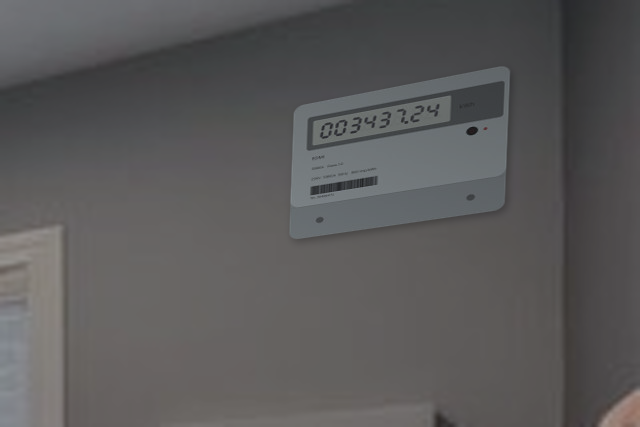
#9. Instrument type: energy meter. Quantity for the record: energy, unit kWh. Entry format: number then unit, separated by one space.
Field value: 3437.24 kWh
